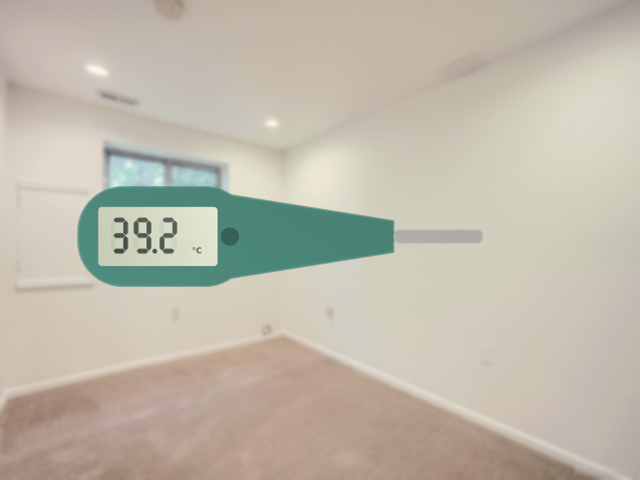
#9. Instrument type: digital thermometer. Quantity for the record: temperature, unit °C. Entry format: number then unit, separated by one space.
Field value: 39.2 °C
